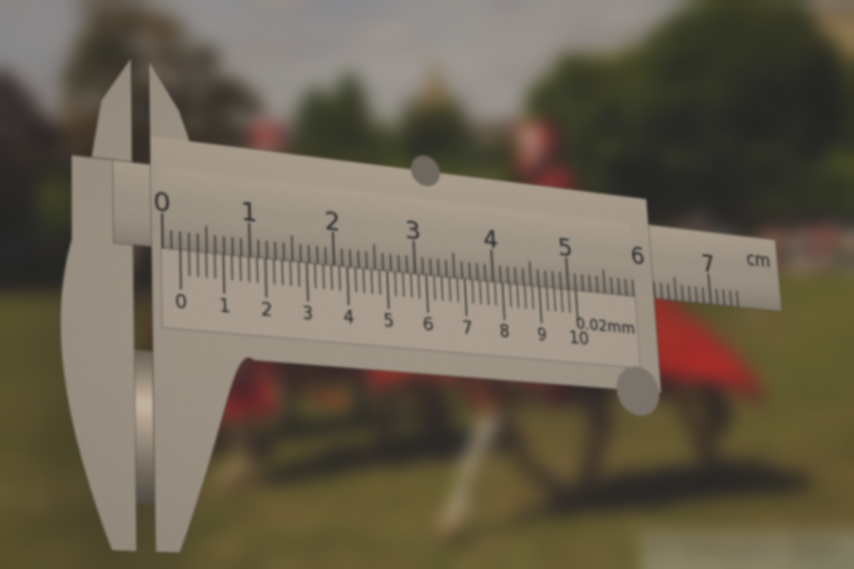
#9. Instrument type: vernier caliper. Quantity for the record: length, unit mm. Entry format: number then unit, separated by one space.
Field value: 2.0 mm
